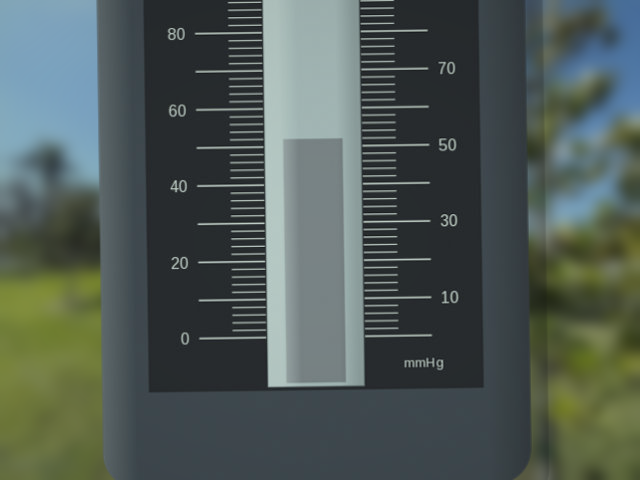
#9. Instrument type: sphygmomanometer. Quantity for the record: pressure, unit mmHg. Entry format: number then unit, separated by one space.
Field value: 52 mmHg
